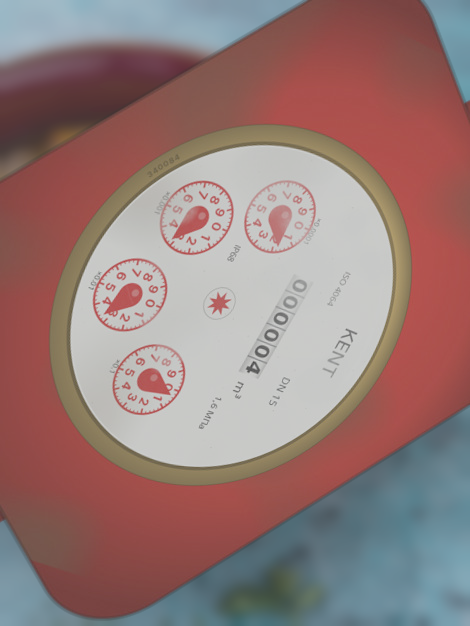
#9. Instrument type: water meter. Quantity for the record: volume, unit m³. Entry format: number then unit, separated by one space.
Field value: 4.0331 m³
